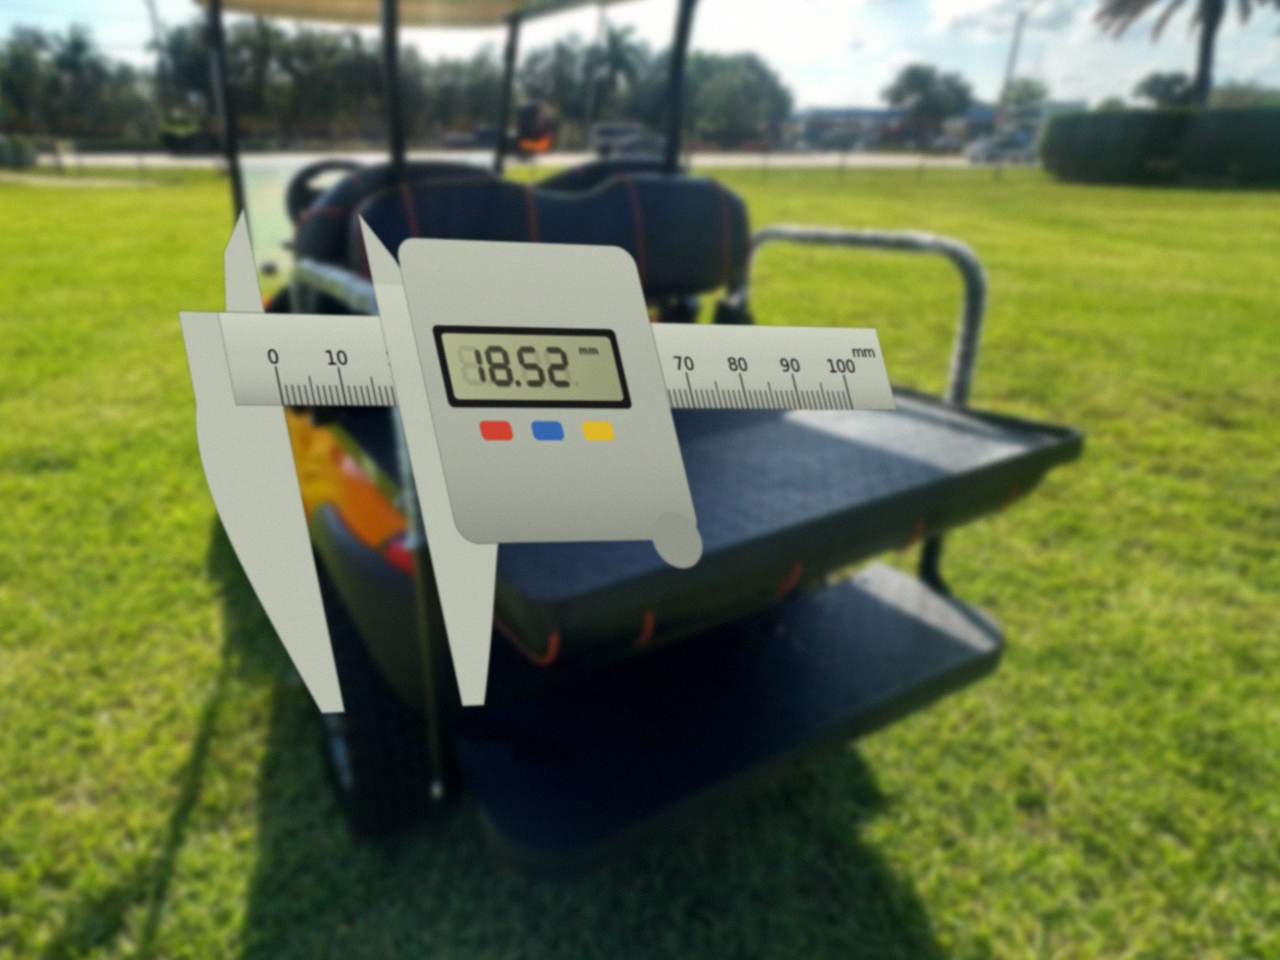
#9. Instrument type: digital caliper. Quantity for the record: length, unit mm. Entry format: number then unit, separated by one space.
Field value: 18.52 mm
